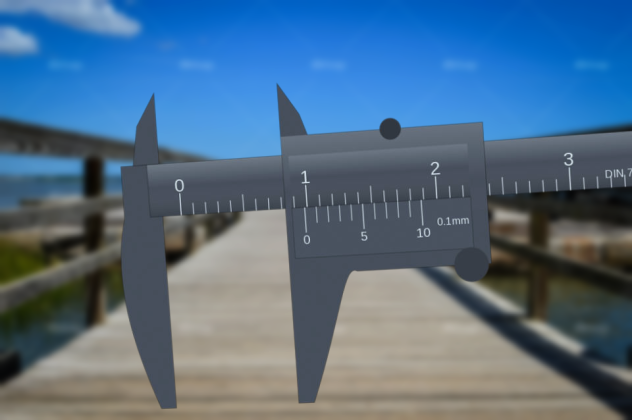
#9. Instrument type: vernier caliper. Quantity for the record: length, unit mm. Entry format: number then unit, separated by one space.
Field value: 9.8 mm
